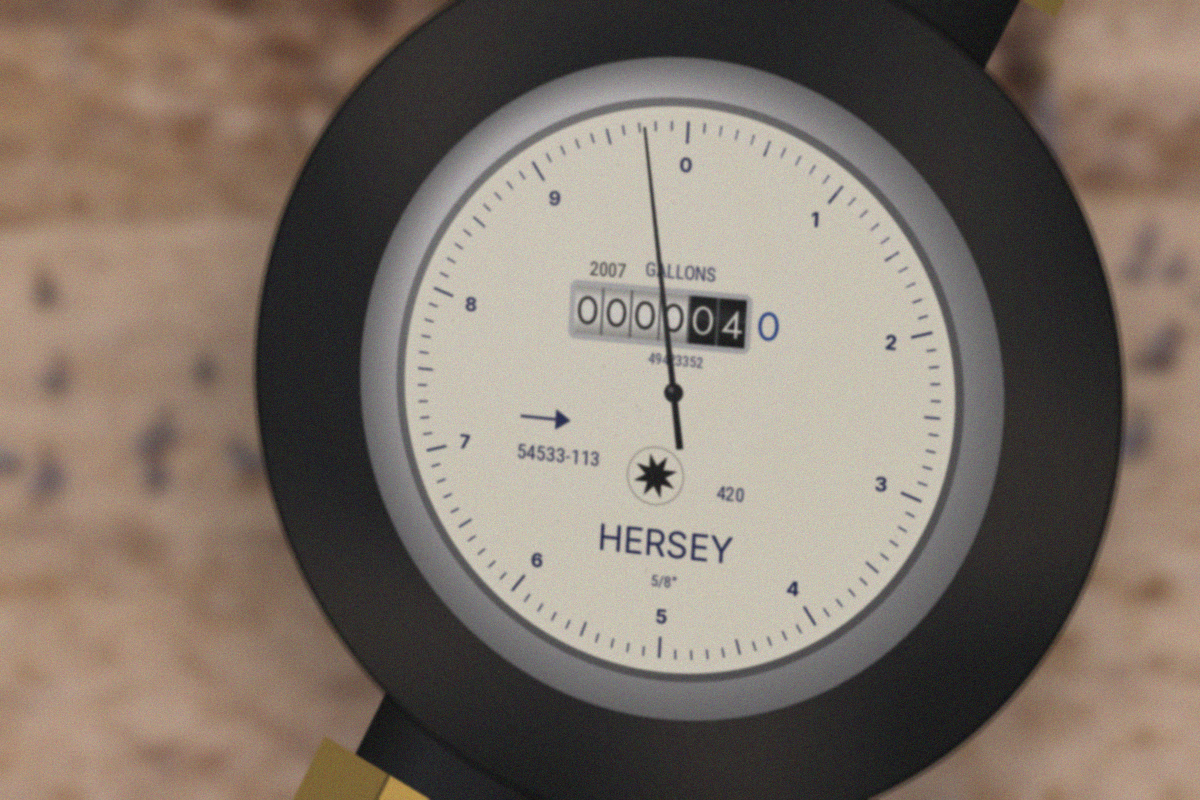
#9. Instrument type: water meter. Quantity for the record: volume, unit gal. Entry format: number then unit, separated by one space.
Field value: 39.7 gal
